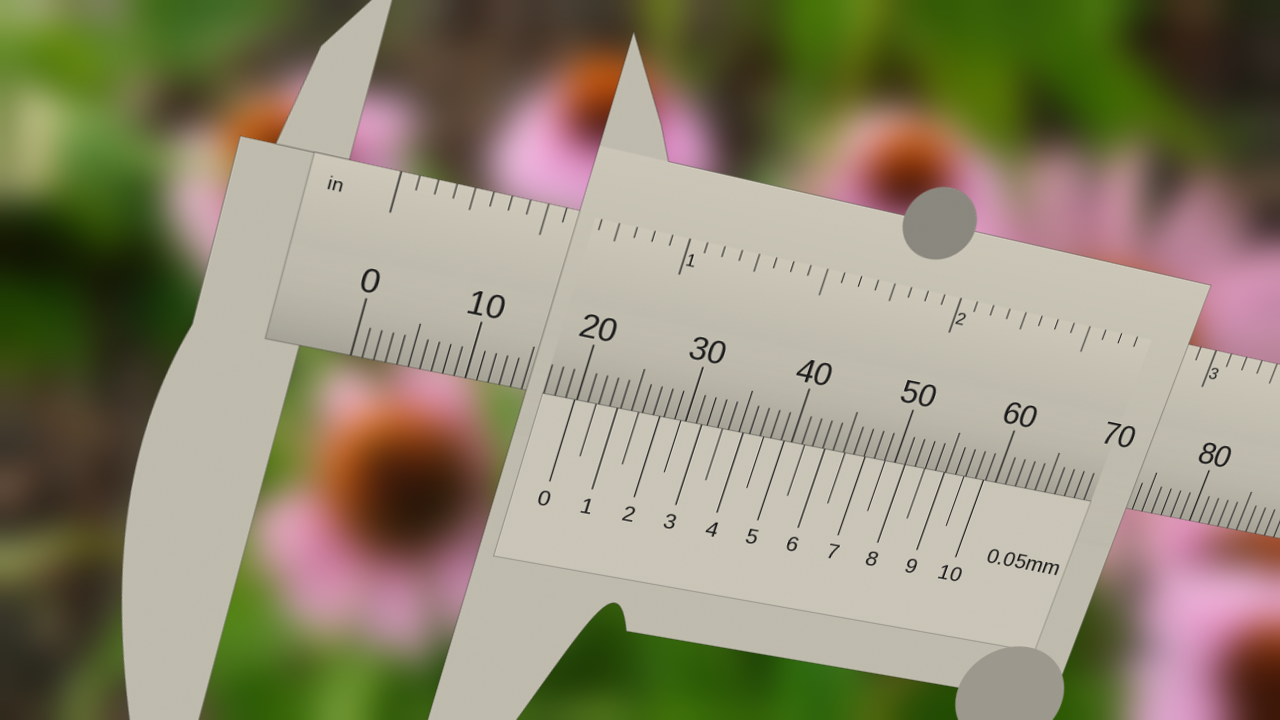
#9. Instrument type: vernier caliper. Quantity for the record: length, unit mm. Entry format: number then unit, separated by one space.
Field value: 19.8 mm
